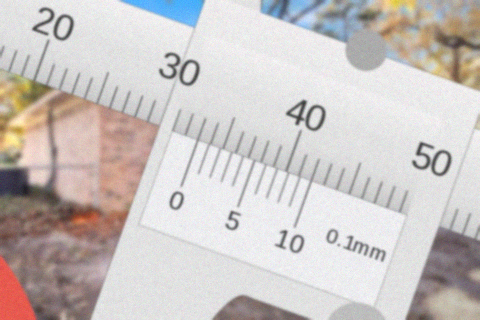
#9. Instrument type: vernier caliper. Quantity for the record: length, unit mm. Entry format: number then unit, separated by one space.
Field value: 33.0 mm
